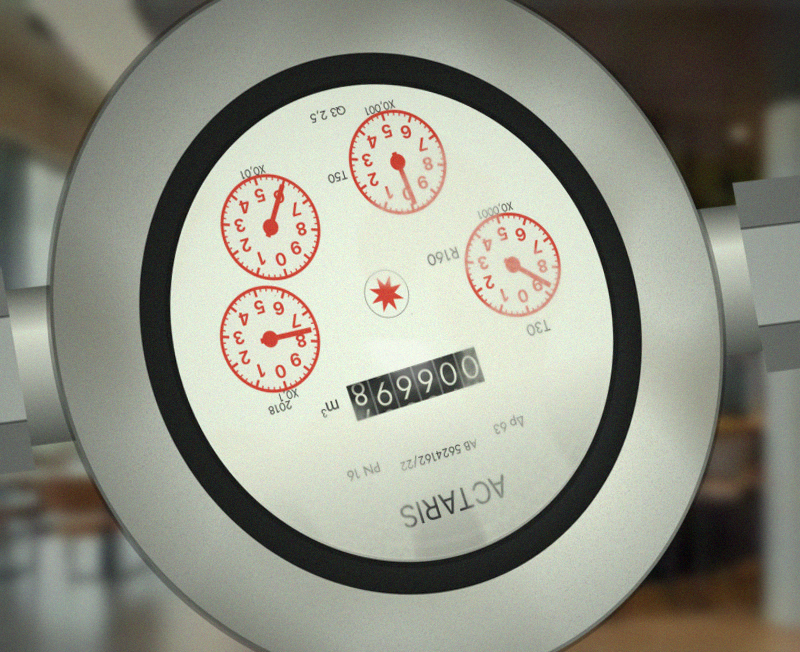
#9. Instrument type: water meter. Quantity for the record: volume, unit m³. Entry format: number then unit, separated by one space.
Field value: 6697.7598 m³
